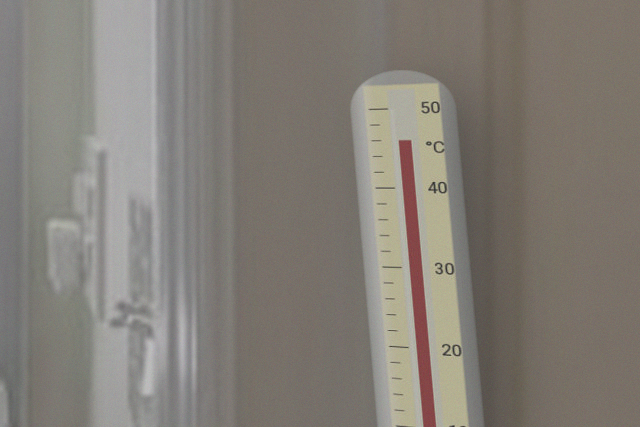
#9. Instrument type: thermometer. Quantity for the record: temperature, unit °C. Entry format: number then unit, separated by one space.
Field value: 46 °C
